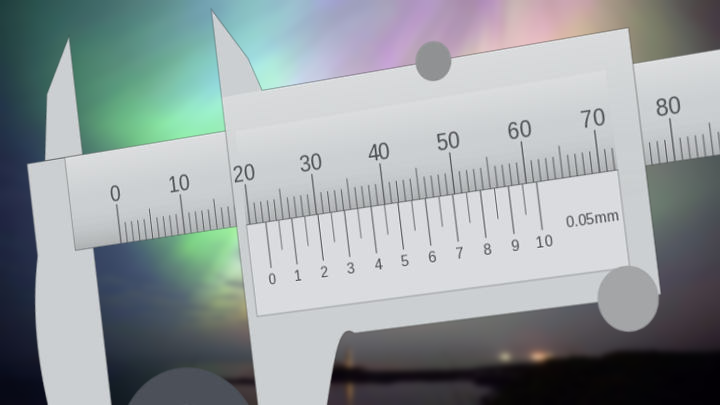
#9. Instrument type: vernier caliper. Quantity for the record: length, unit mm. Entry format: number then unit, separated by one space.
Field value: 22.4 mm
